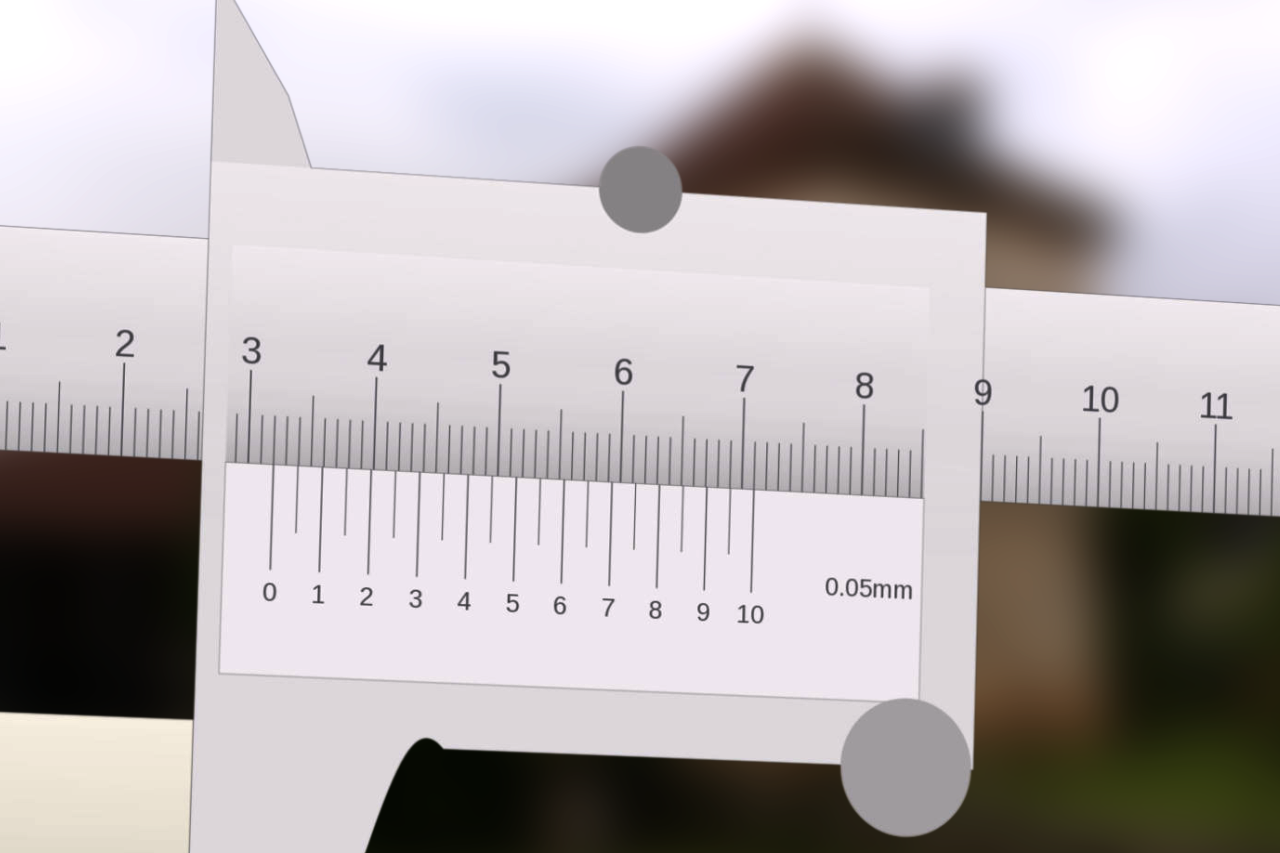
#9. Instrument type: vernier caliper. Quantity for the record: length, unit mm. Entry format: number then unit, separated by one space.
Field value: 32.0 mm
